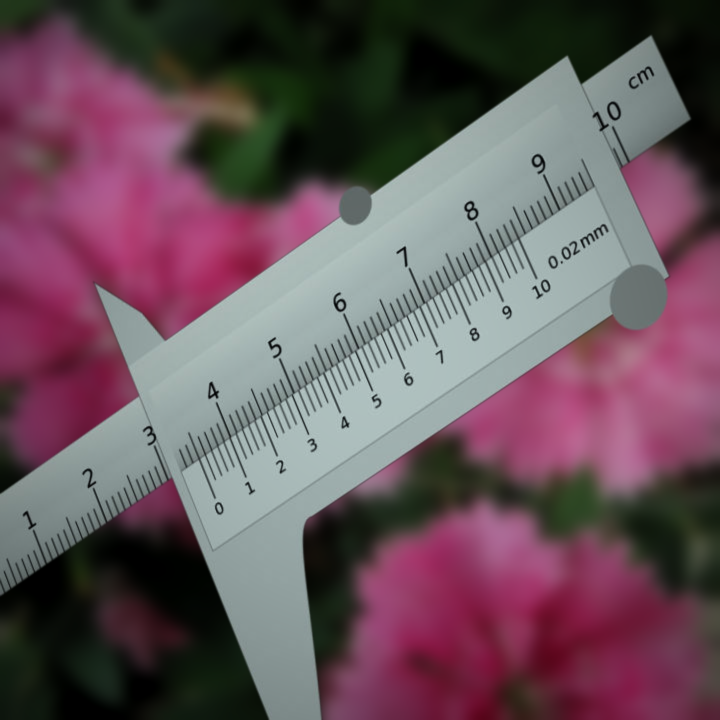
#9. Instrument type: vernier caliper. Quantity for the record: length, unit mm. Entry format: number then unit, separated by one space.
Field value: 35.0 mm
